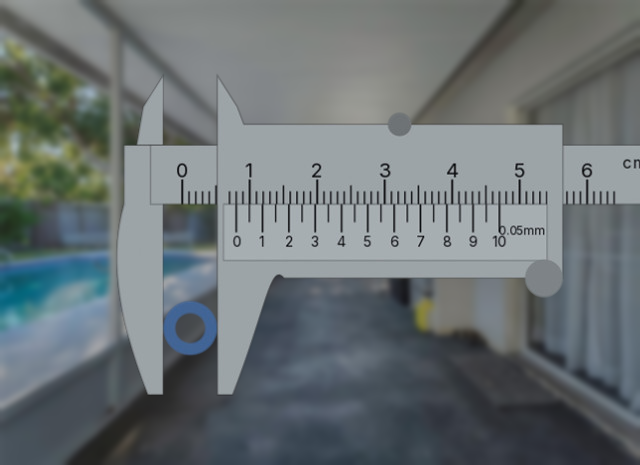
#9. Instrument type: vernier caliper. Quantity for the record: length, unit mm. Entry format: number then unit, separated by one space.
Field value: 8.0 mm
